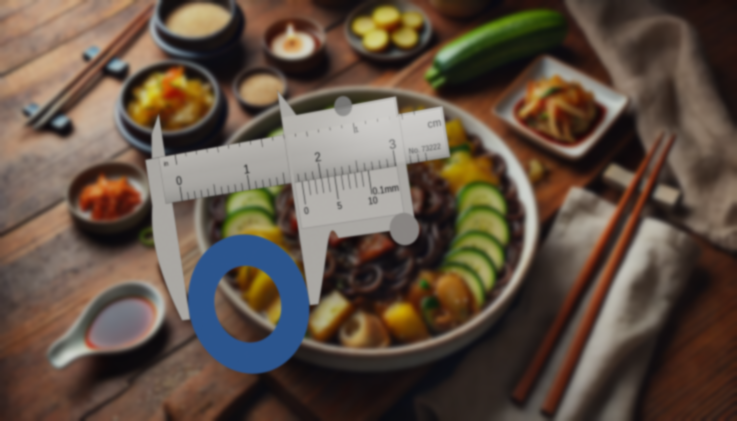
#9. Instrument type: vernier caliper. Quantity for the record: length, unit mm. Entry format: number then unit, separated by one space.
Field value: 17.4 mm
